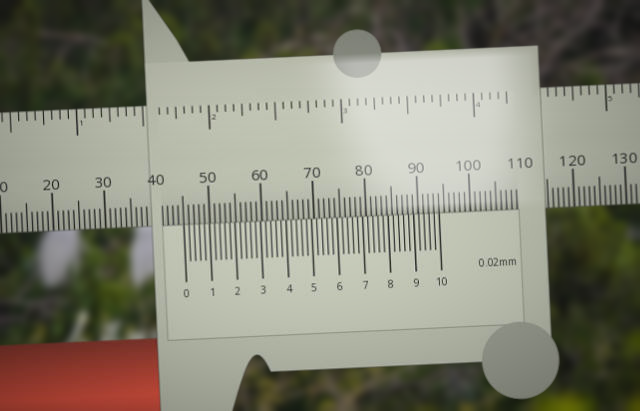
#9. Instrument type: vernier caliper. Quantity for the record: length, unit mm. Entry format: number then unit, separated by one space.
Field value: 45.0 mm
